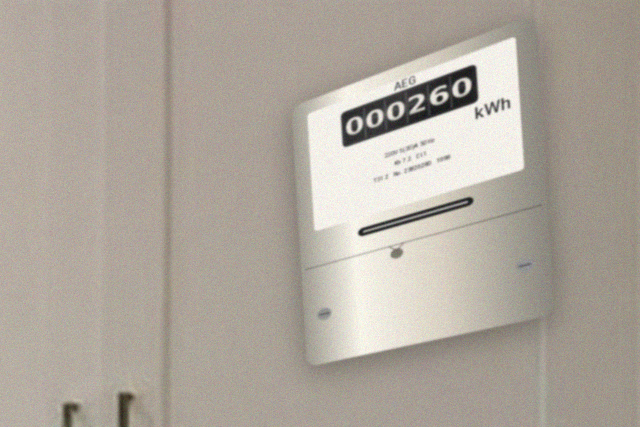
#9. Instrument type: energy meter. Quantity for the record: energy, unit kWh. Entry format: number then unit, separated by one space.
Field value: 260 kWh
